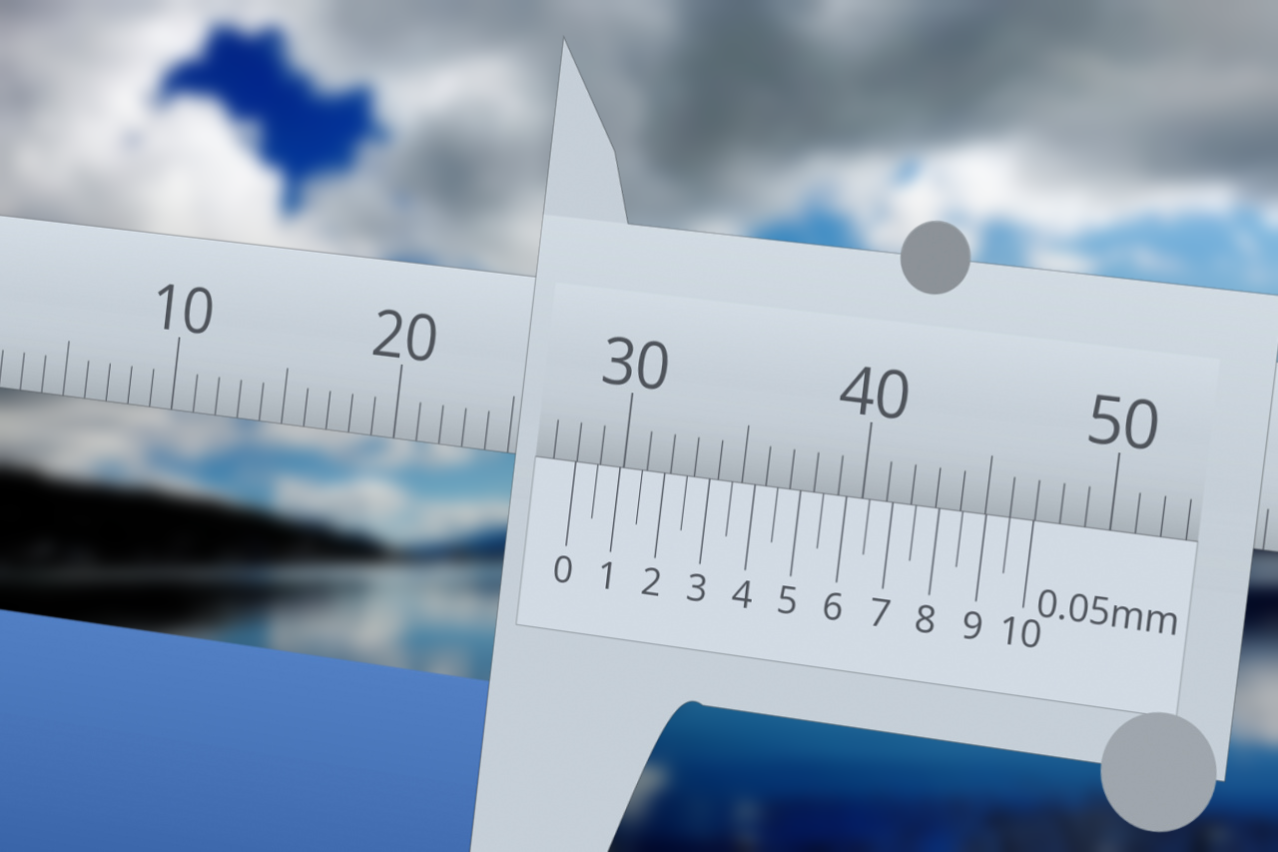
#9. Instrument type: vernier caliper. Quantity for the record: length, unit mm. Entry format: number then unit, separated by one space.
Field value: 27.95 mm
